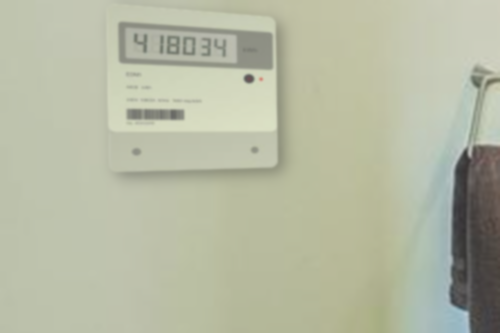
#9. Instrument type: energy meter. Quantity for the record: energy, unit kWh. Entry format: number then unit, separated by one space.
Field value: 418034 kWh
